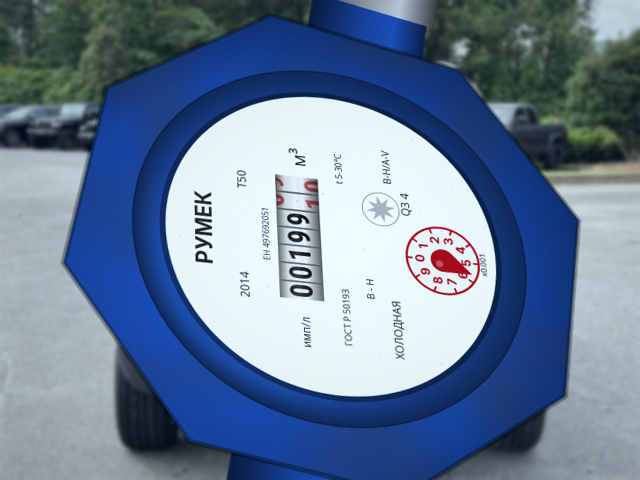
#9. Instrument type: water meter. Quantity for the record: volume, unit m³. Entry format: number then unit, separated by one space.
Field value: 199.095 m³
